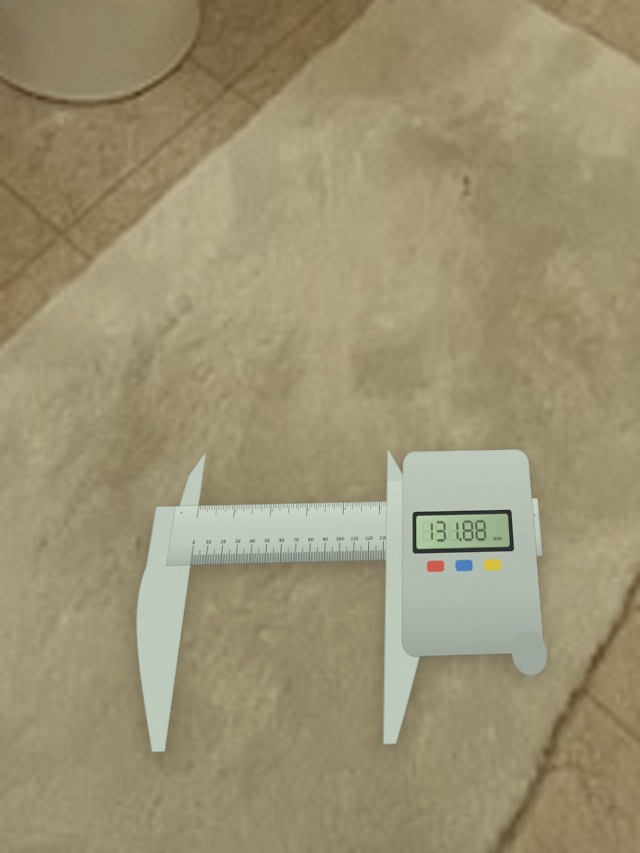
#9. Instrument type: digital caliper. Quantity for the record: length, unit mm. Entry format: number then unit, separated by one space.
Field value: 131.88 mm
